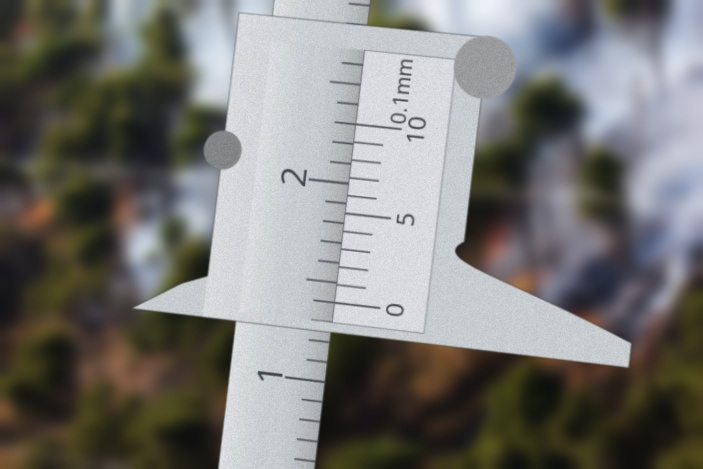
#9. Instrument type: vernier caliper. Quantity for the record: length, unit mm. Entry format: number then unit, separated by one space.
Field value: 14.0 mm
